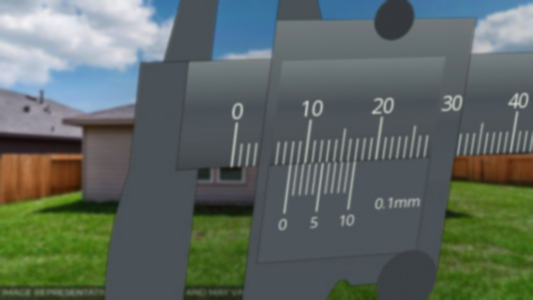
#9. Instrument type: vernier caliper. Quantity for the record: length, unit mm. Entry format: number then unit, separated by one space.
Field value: 8.0 mm
